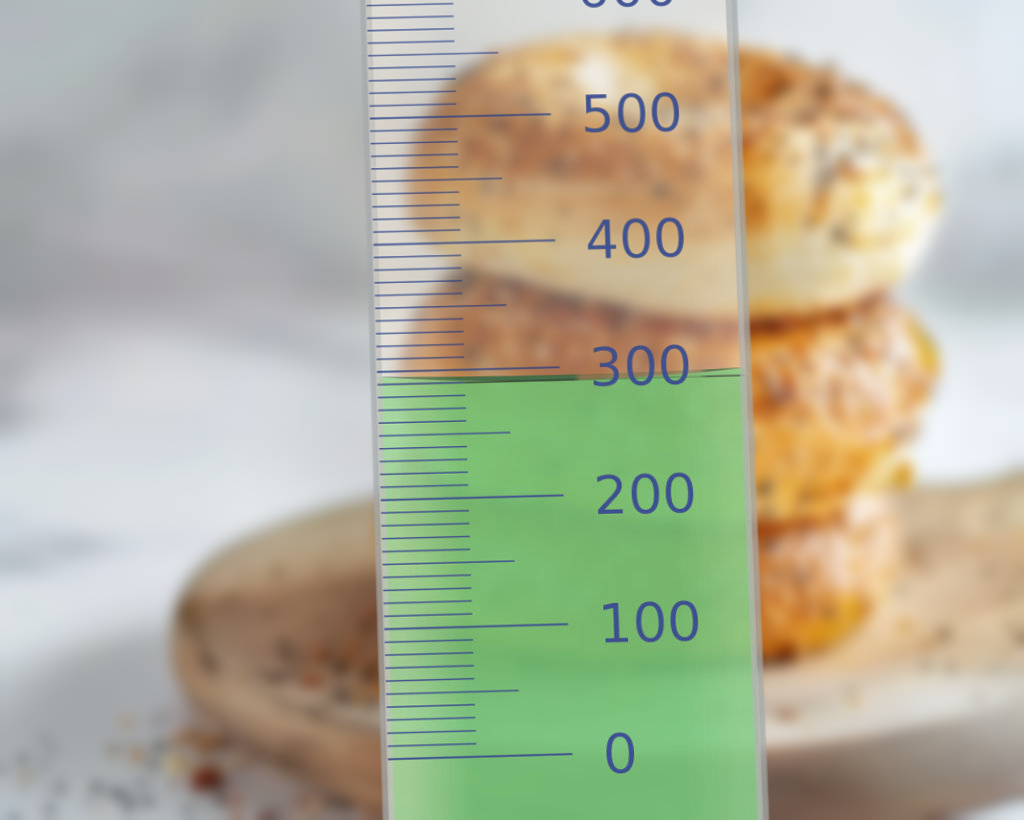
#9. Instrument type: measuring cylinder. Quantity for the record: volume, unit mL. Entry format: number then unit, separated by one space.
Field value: 290 mL
